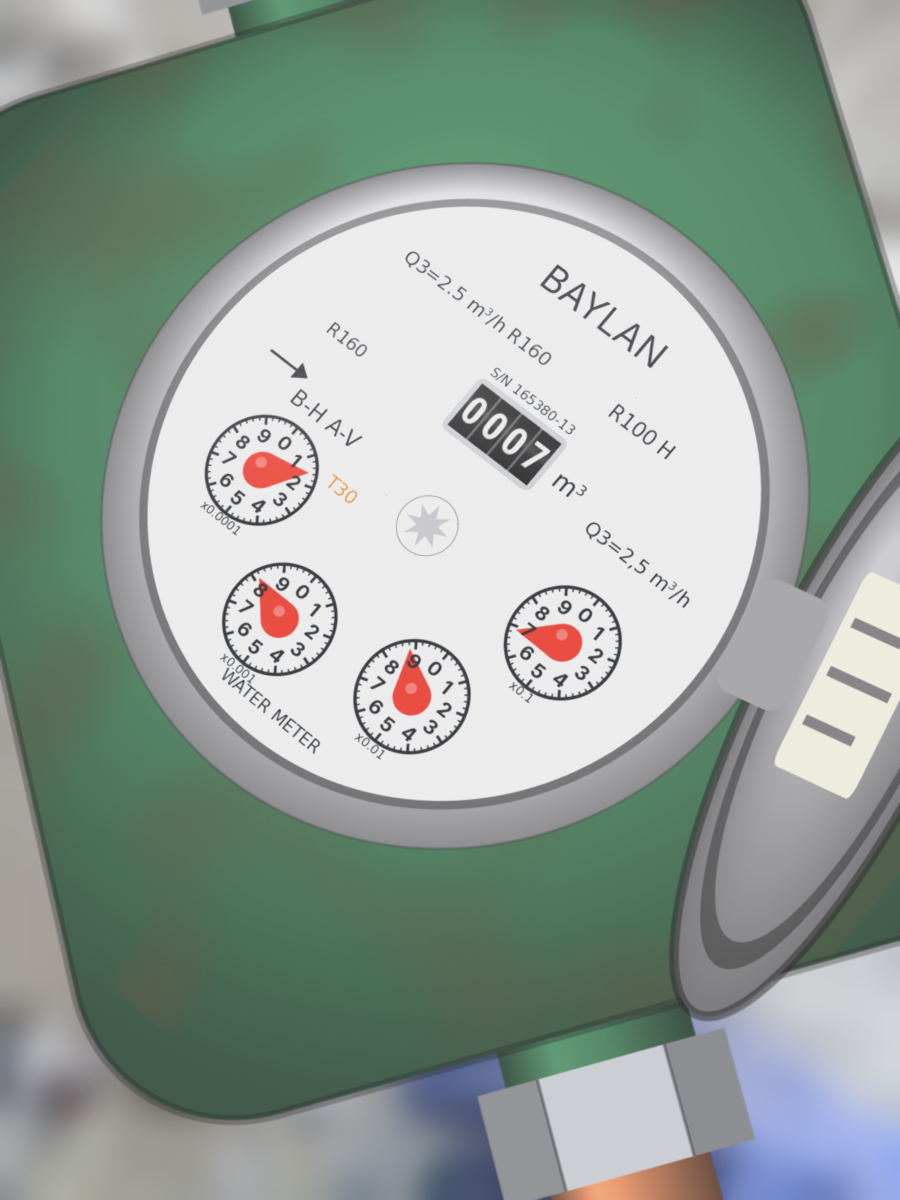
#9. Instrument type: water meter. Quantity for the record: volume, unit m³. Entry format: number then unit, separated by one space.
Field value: 7.6881 m³
